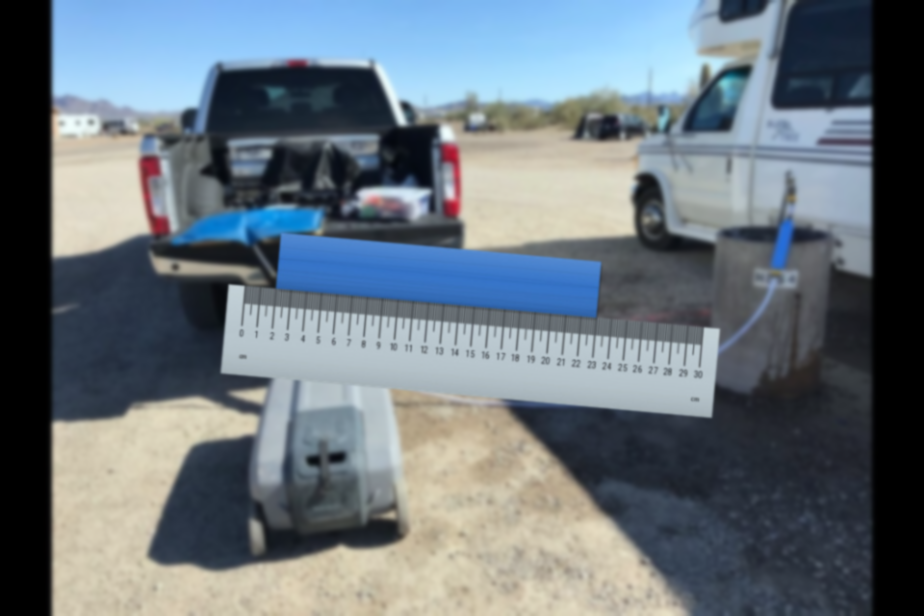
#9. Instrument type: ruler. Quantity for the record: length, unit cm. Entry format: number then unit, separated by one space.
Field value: 21 cm
